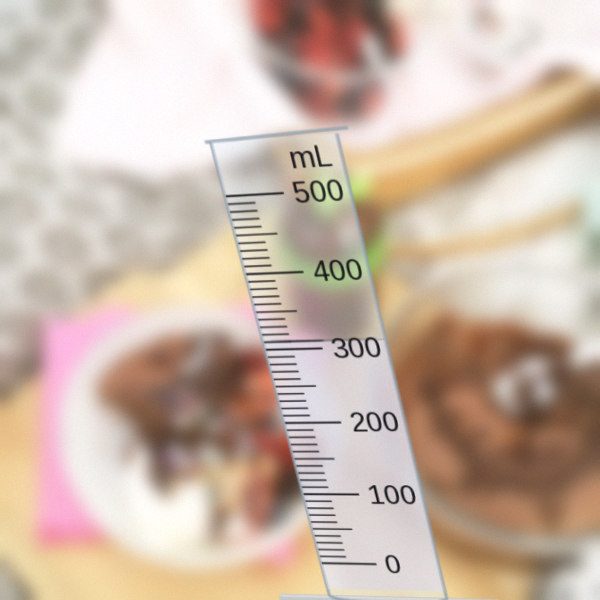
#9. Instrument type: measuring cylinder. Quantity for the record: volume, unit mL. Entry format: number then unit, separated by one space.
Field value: 310 mL
